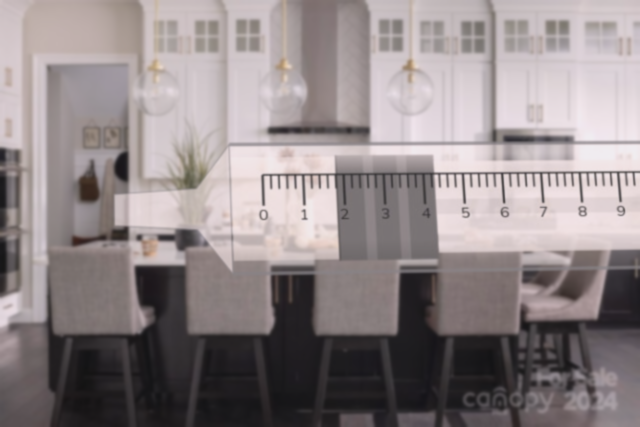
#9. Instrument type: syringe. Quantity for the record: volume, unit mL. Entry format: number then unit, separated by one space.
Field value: 1.8 mL
